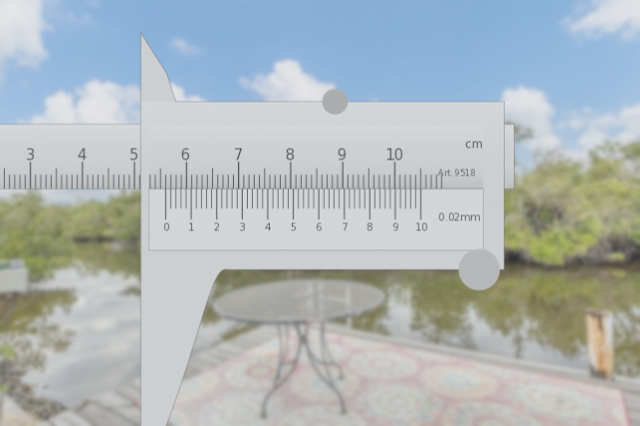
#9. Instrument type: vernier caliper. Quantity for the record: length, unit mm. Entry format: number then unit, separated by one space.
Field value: 56.0 mm
